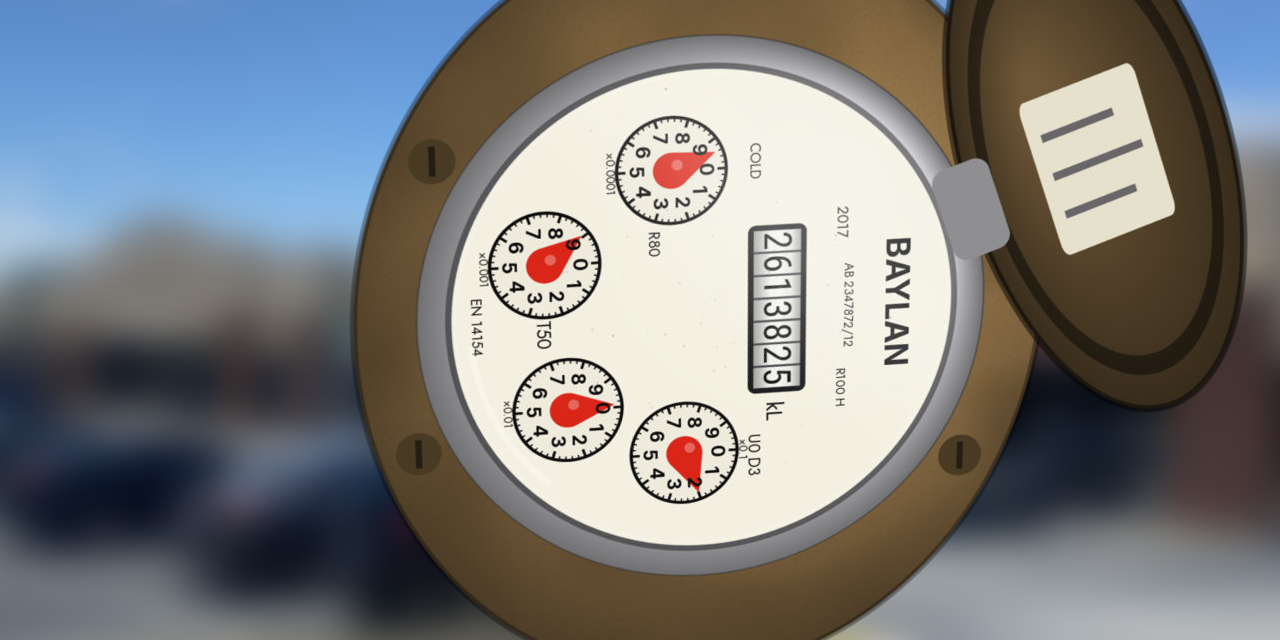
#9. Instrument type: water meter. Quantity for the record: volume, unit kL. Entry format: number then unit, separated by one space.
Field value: 2613825.1989 kL
